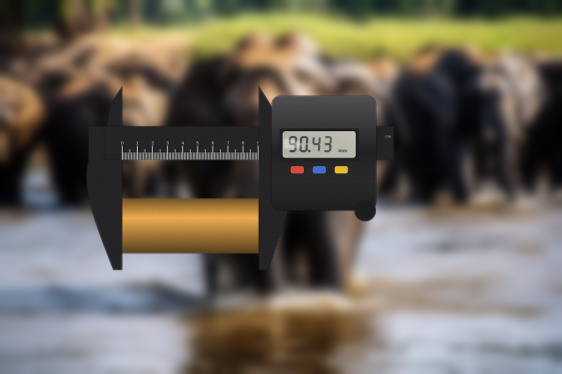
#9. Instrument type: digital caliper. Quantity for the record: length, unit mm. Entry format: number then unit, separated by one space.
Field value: 90.43 mm
